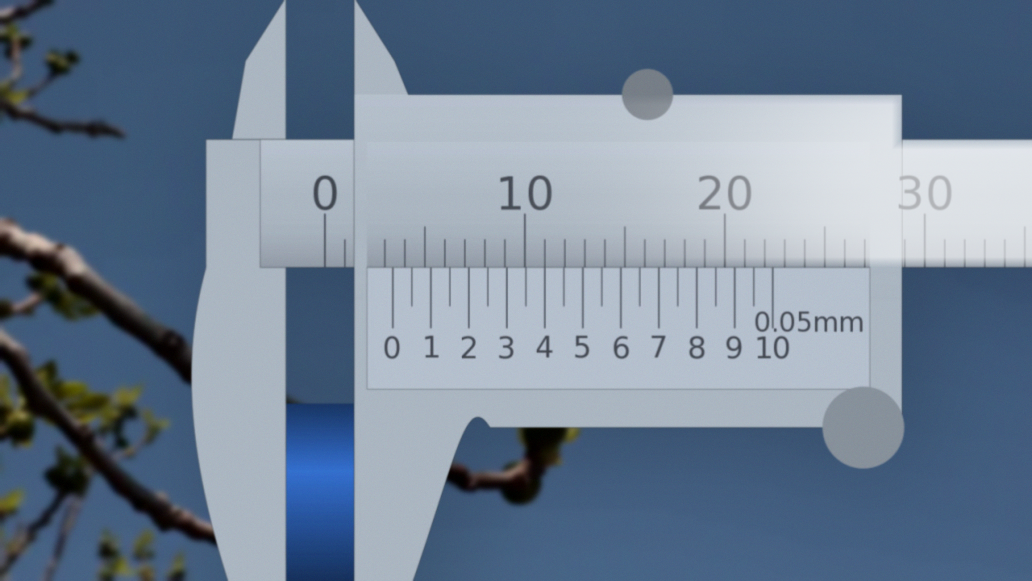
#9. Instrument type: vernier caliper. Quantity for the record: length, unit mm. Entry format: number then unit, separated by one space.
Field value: 3.4 mm
